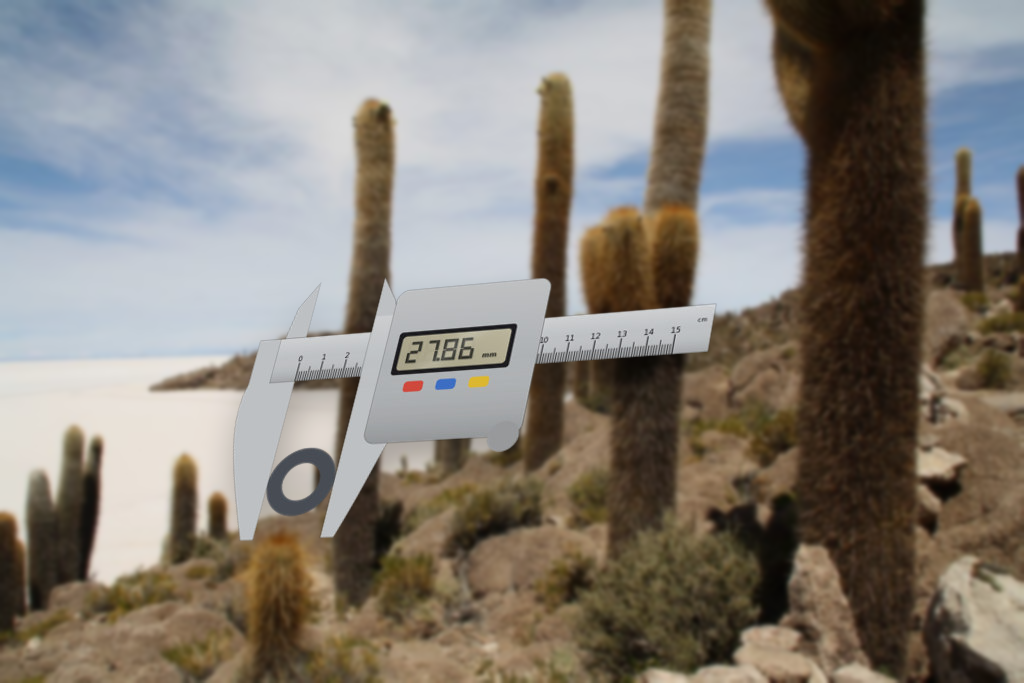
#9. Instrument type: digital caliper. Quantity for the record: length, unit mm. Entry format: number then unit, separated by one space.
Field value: 27.86 mm
